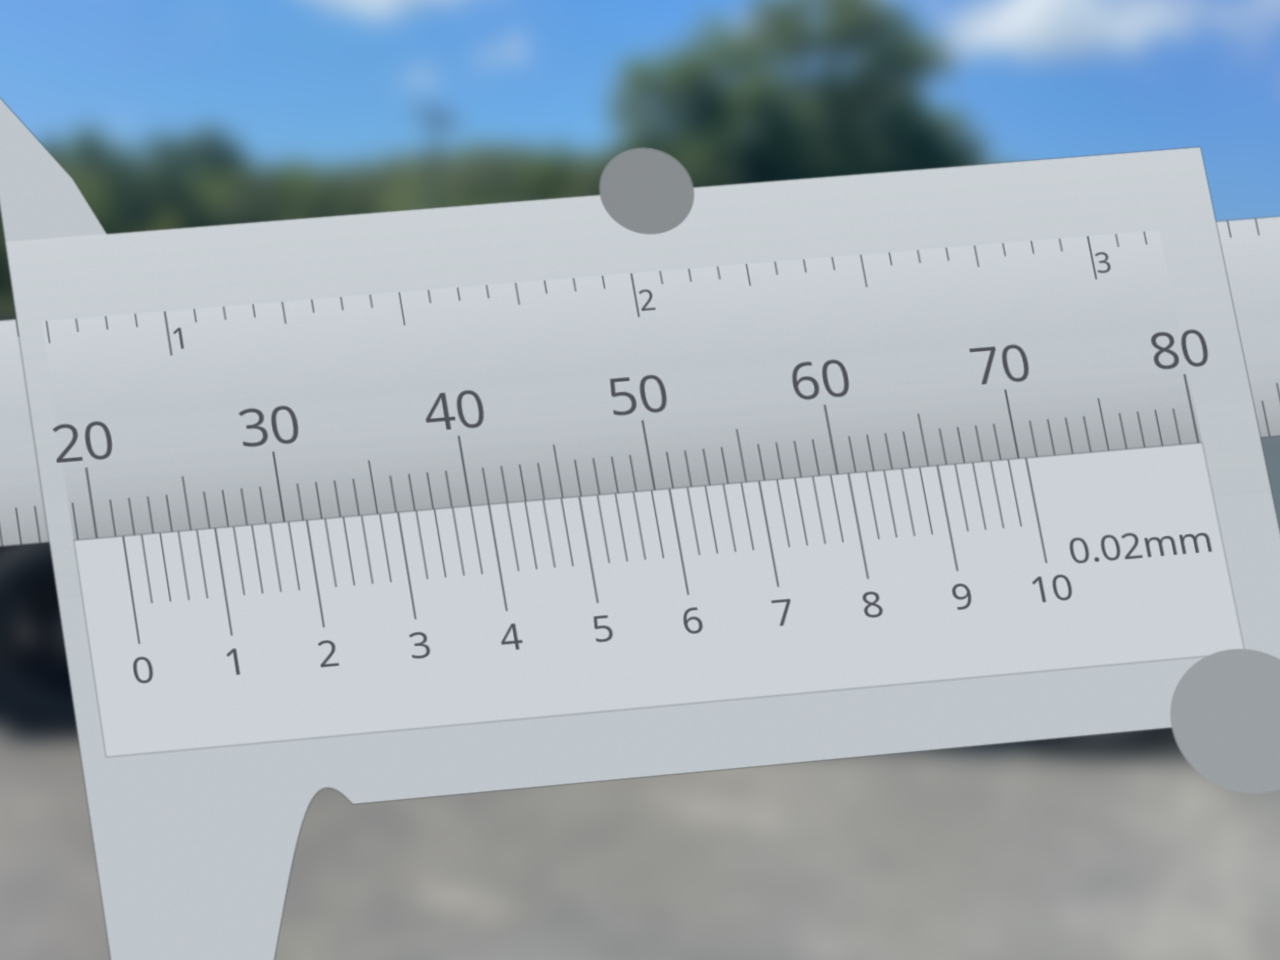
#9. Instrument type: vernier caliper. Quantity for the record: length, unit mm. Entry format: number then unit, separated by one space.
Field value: 21.4 mm
